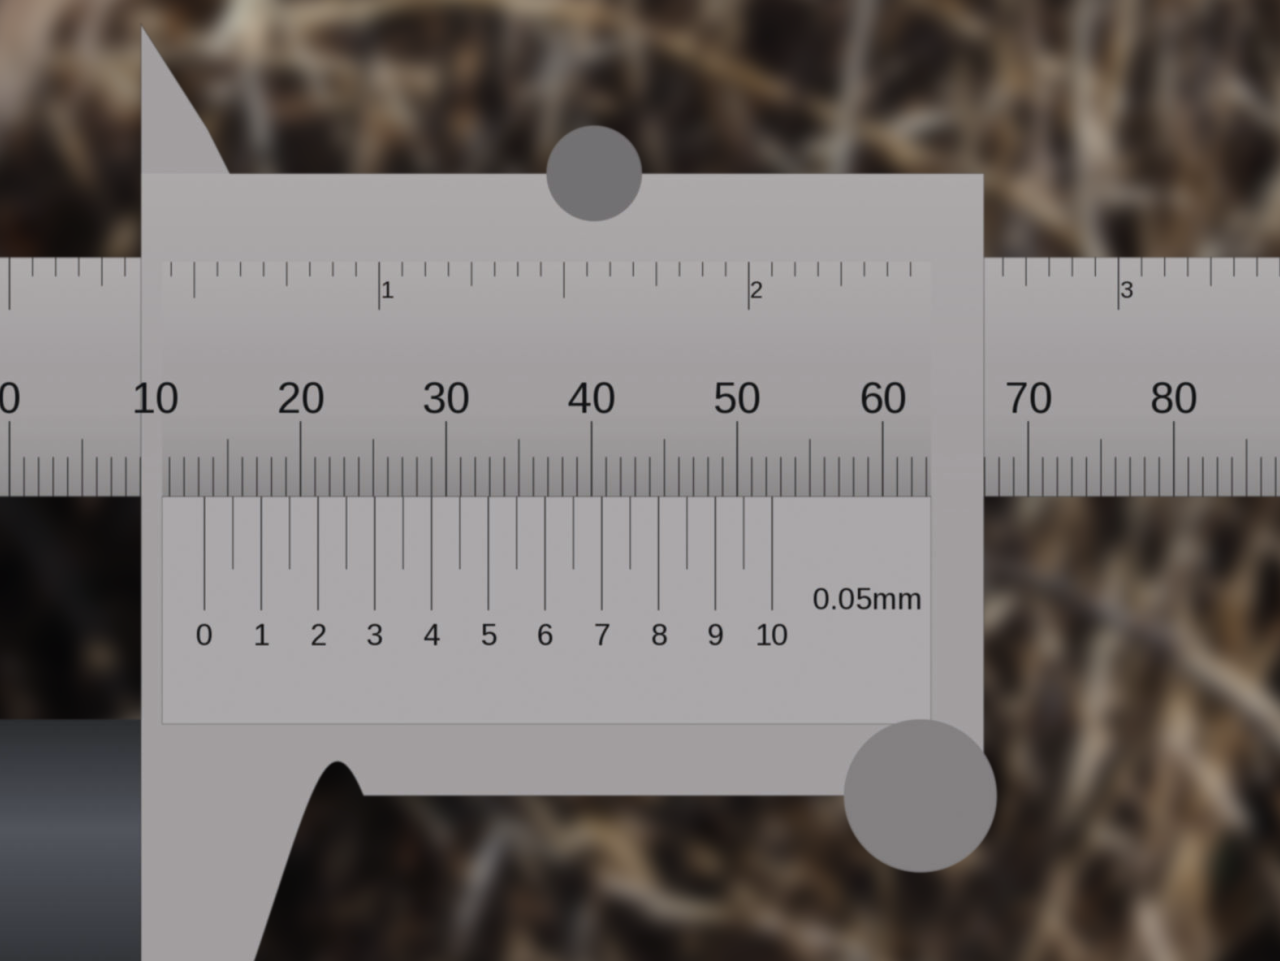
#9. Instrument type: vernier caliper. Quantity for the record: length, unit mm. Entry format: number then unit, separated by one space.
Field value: 13.4 mm
